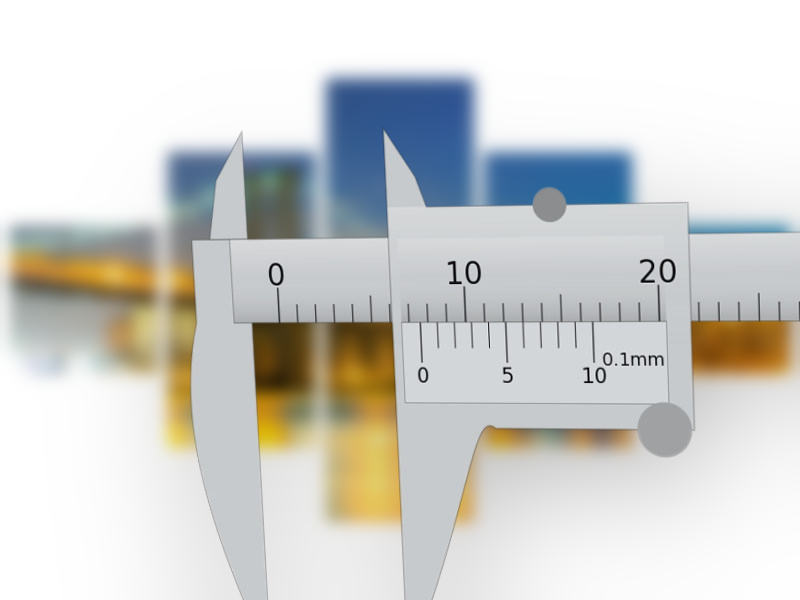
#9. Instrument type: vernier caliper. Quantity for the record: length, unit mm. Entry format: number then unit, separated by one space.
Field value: 7.6 mm
